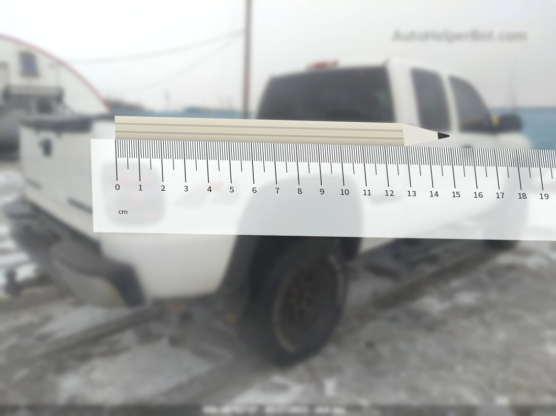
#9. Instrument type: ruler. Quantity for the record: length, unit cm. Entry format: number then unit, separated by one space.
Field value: 15 cm
